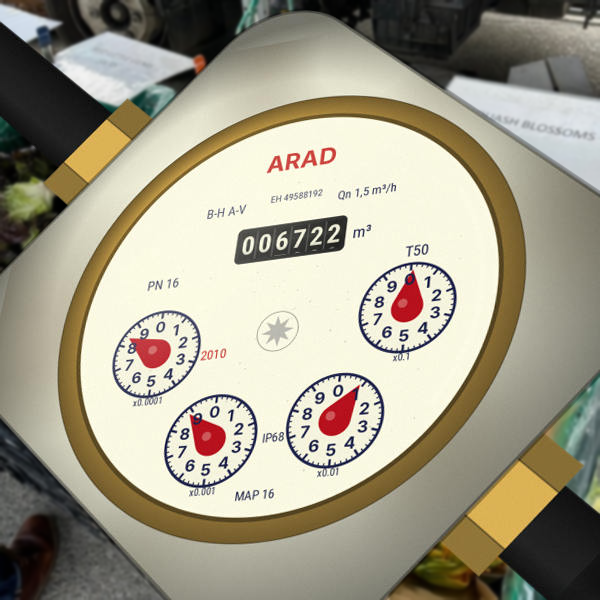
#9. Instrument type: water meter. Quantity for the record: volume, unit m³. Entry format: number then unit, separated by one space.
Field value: 6722.0088 m³
